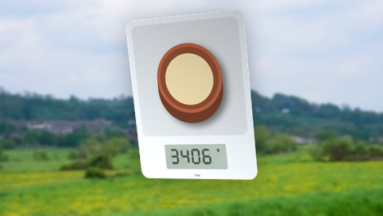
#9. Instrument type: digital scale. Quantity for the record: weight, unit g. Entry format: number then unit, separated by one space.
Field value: 3406 g
